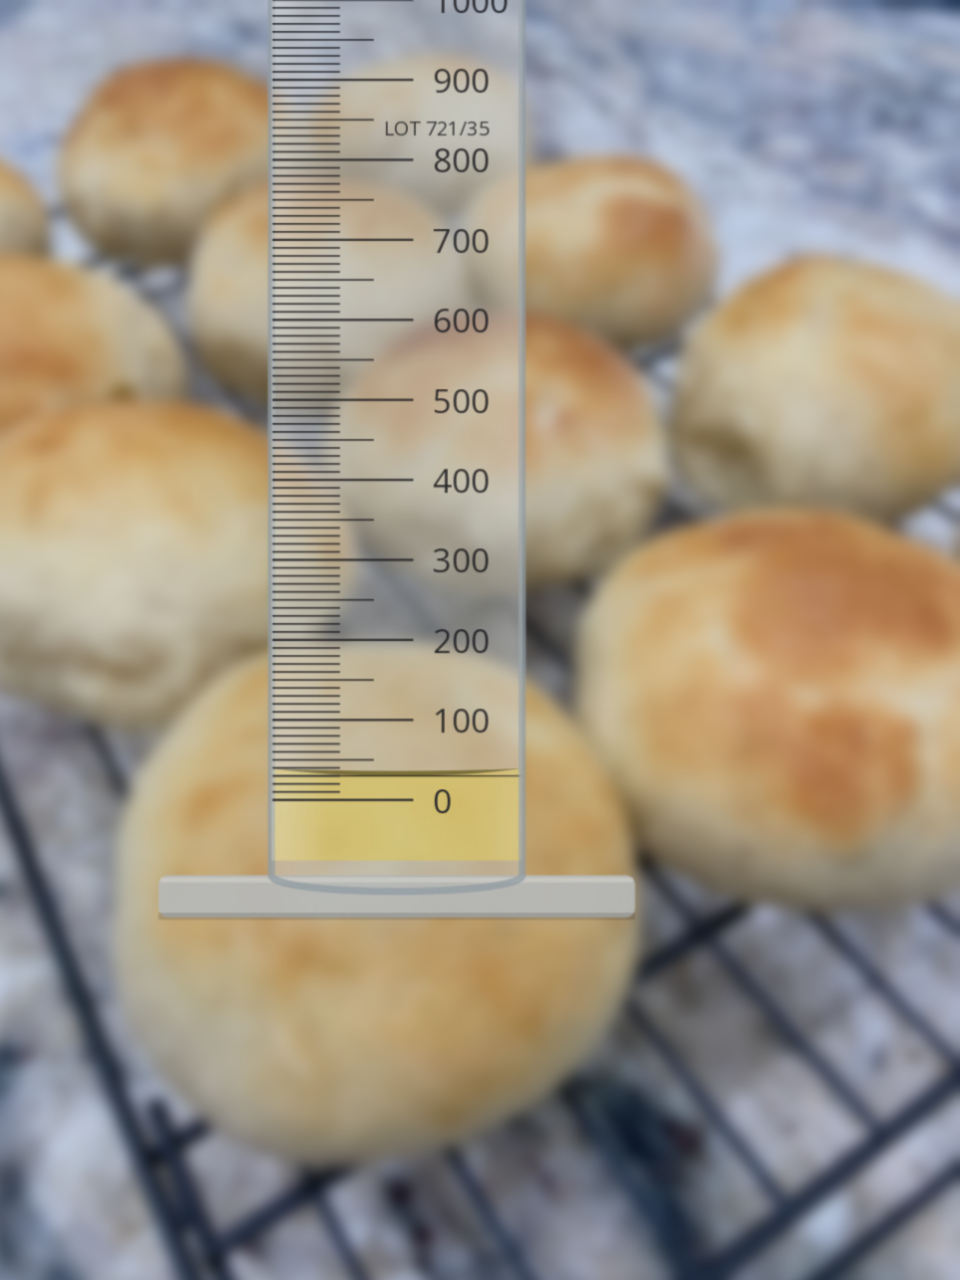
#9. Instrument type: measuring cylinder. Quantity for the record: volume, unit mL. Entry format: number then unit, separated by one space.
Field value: 30 mL
